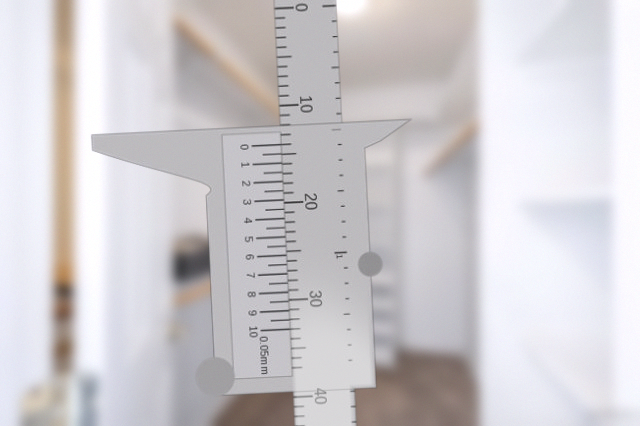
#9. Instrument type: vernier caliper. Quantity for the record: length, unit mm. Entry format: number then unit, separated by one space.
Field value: 14.0 mm
